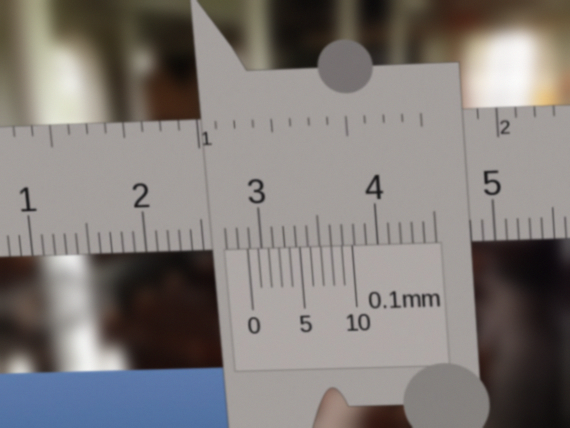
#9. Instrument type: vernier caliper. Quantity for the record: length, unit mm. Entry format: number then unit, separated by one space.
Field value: 28.8 mm
